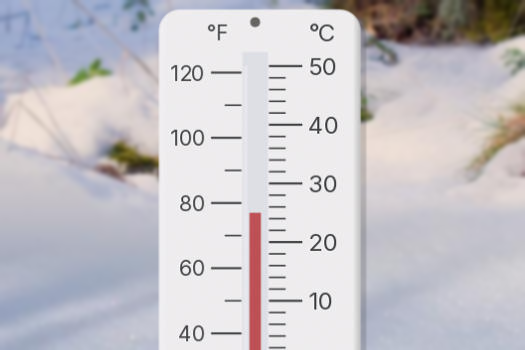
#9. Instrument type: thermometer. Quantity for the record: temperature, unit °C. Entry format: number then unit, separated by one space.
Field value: 25 °C
